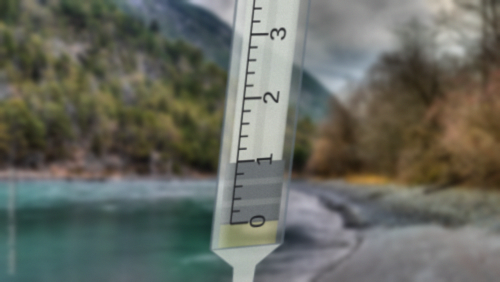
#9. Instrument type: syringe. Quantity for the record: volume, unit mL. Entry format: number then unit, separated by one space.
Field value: 0 mL
